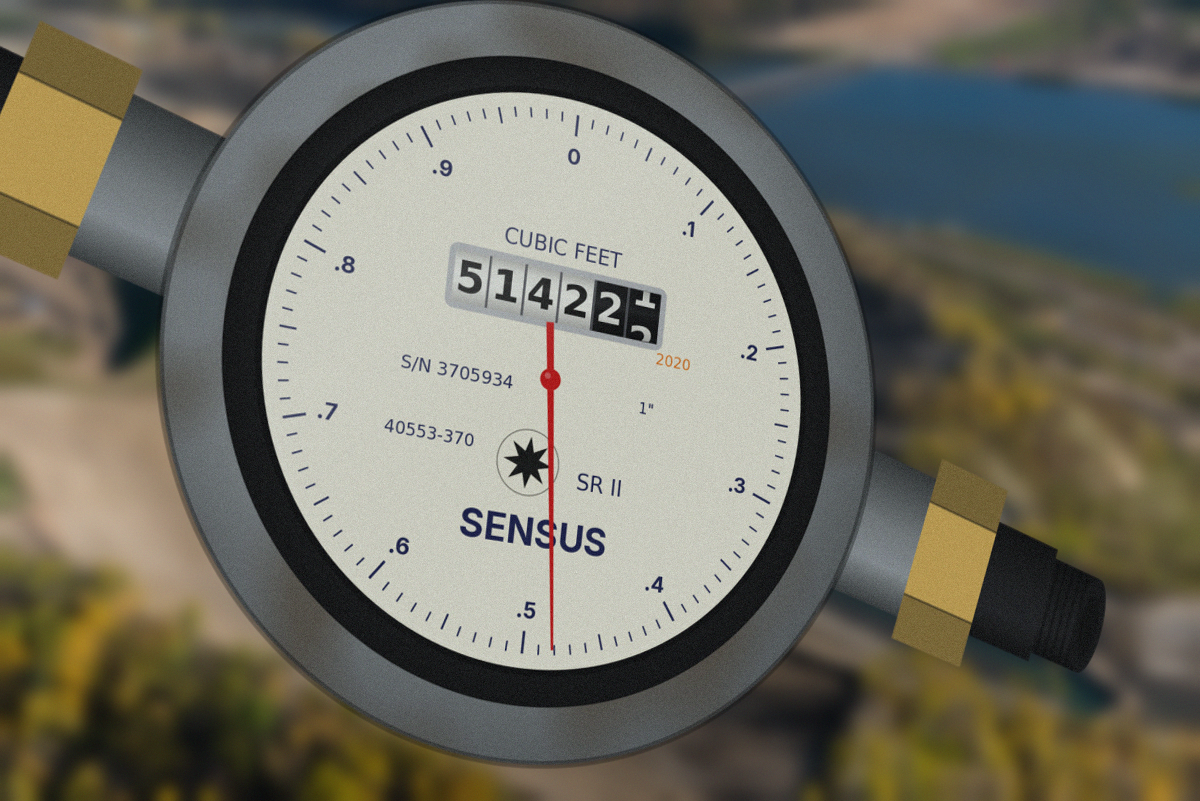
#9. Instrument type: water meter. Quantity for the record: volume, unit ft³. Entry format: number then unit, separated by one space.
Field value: 514221.48 ft³
